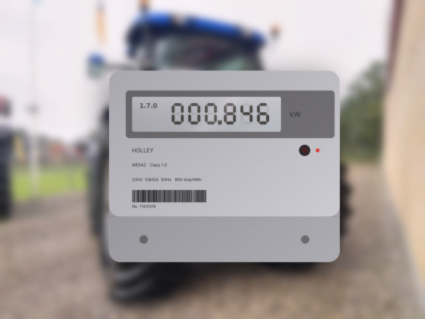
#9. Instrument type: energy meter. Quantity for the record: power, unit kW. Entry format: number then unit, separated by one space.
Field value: 0.846 kW
